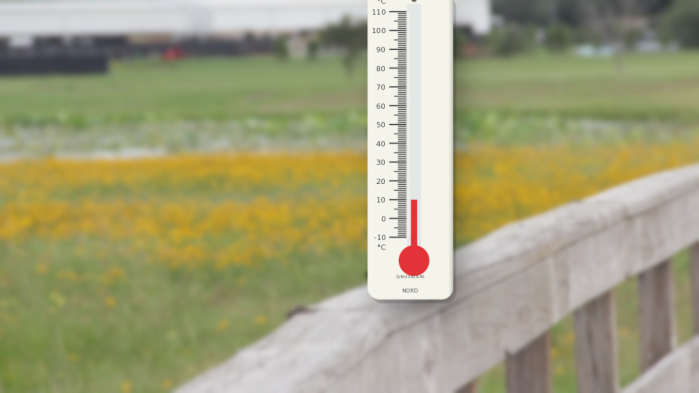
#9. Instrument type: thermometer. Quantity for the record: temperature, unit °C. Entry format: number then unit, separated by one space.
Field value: 10 °C
